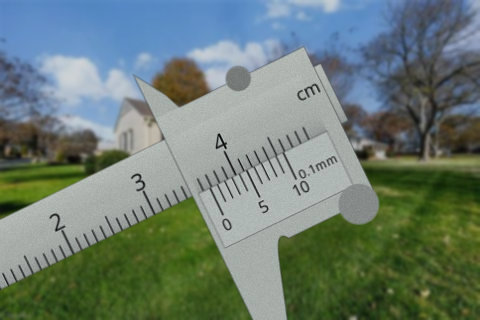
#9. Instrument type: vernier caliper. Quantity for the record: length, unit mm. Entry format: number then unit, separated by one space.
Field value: 36.8 mm
